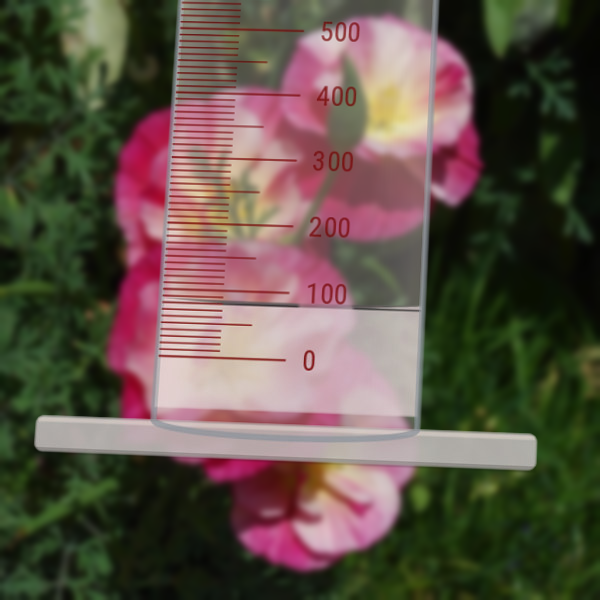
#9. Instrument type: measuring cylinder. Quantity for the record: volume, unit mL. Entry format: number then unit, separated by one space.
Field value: 80 mL
